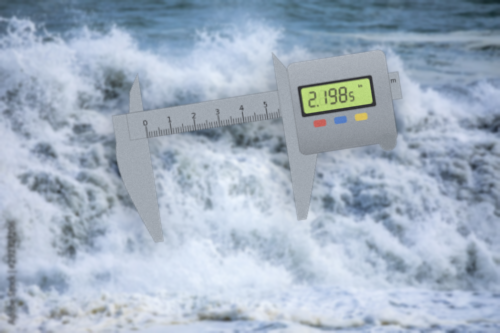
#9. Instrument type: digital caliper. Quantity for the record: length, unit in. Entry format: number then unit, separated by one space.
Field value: 2.1985 in
